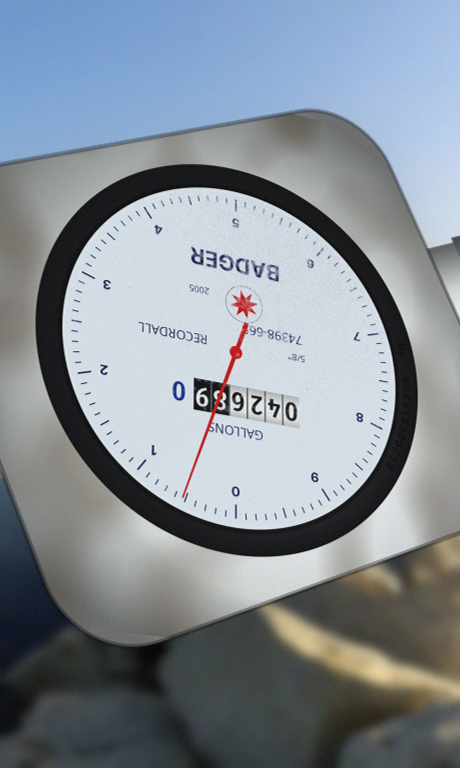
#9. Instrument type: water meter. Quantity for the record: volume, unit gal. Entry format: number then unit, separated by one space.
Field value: 426890.5 gal
